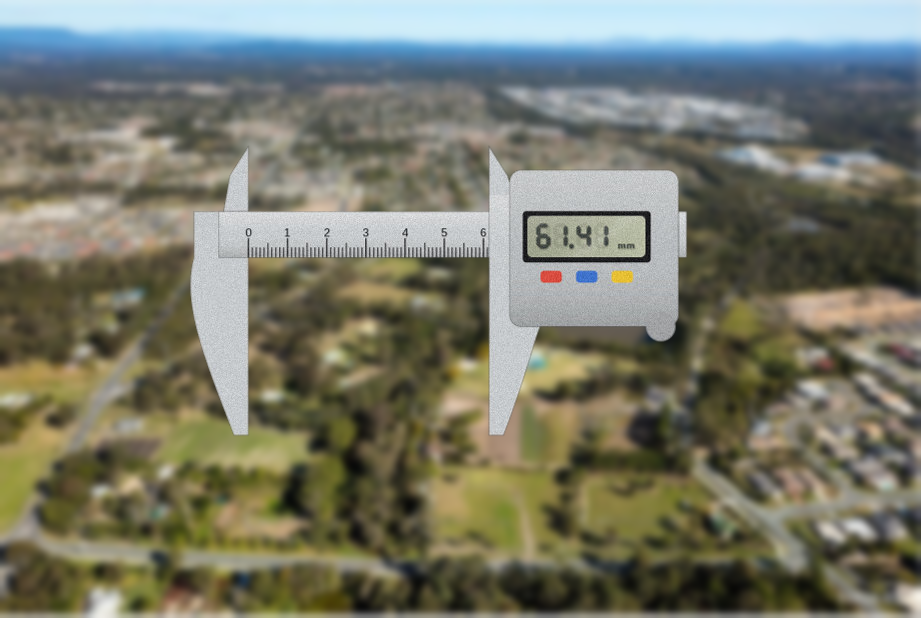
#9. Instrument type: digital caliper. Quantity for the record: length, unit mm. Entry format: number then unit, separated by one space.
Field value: 61.41 mm
